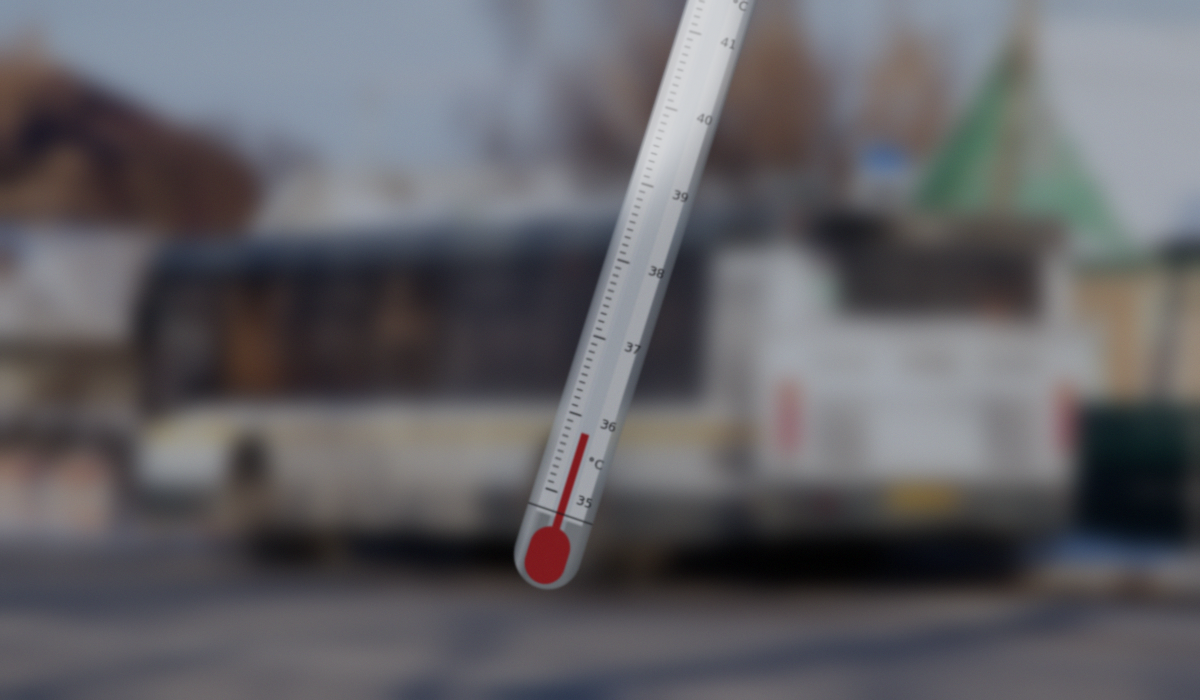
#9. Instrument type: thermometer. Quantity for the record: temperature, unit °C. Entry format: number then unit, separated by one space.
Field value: 35.8 °C
